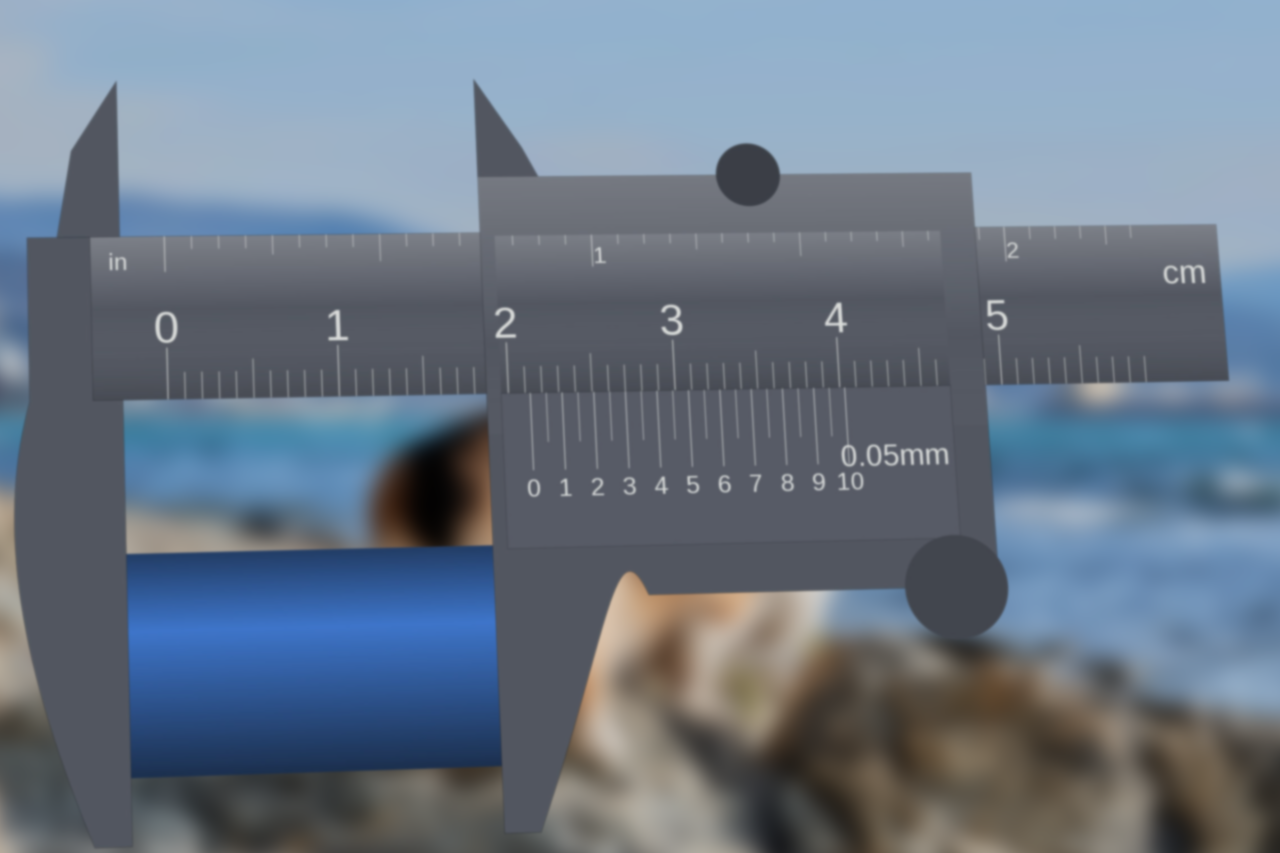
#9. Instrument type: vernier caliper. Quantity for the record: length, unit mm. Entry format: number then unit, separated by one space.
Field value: 21.3 mm
